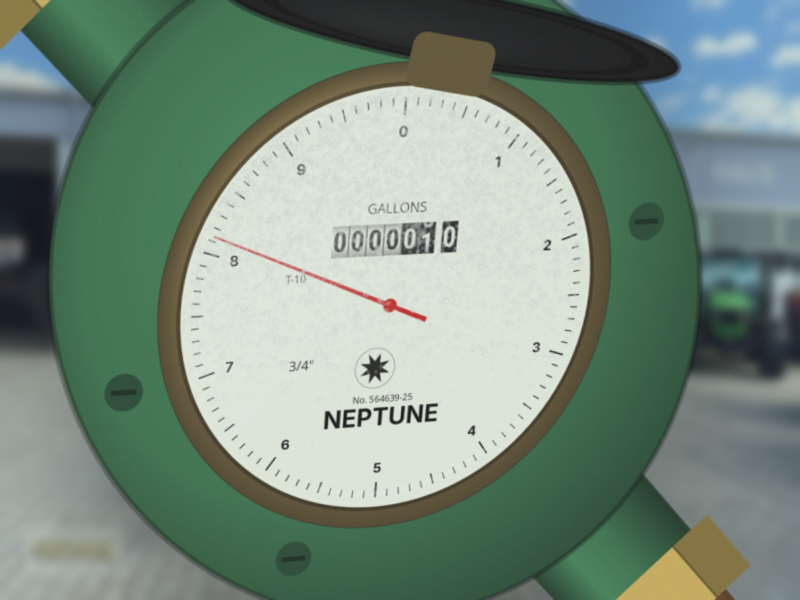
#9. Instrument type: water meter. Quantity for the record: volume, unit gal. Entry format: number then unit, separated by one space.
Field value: 8.1 gal
